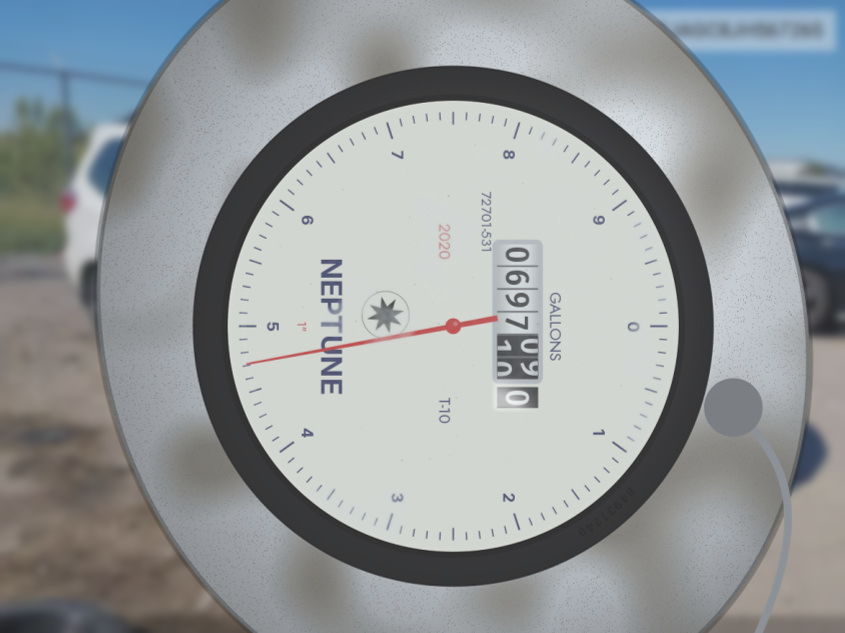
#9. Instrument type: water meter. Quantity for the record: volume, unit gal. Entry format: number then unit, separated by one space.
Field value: 697094.7 gal
